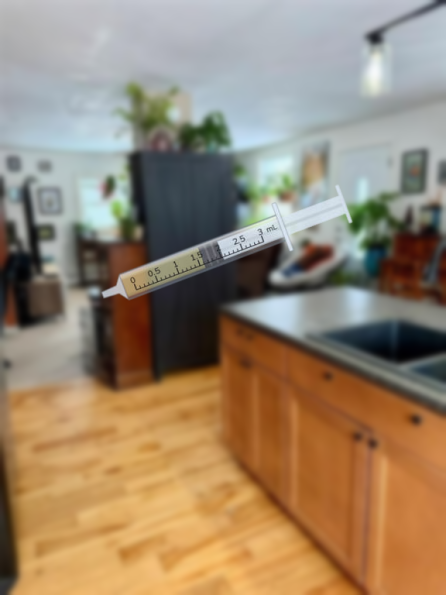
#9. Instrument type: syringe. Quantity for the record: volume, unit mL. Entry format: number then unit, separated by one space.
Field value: 1.6 mL
